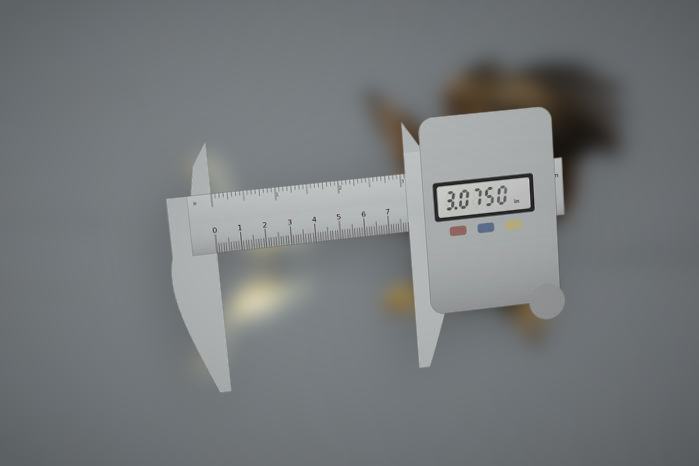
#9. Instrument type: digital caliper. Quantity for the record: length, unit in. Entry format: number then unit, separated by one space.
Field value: 3.0750 in
